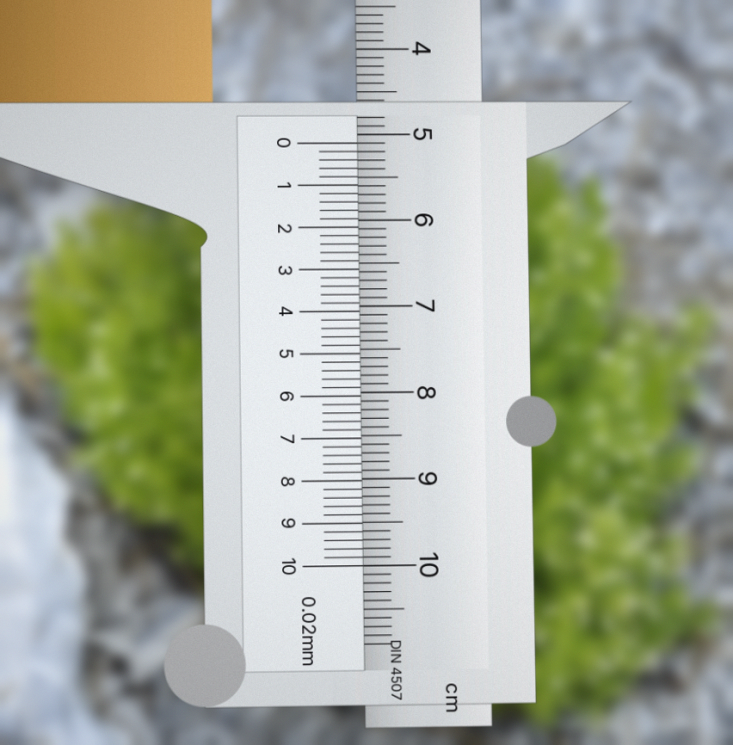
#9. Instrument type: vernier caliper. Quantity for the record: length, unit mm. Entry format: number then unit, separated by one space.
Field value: 51.0 mm
